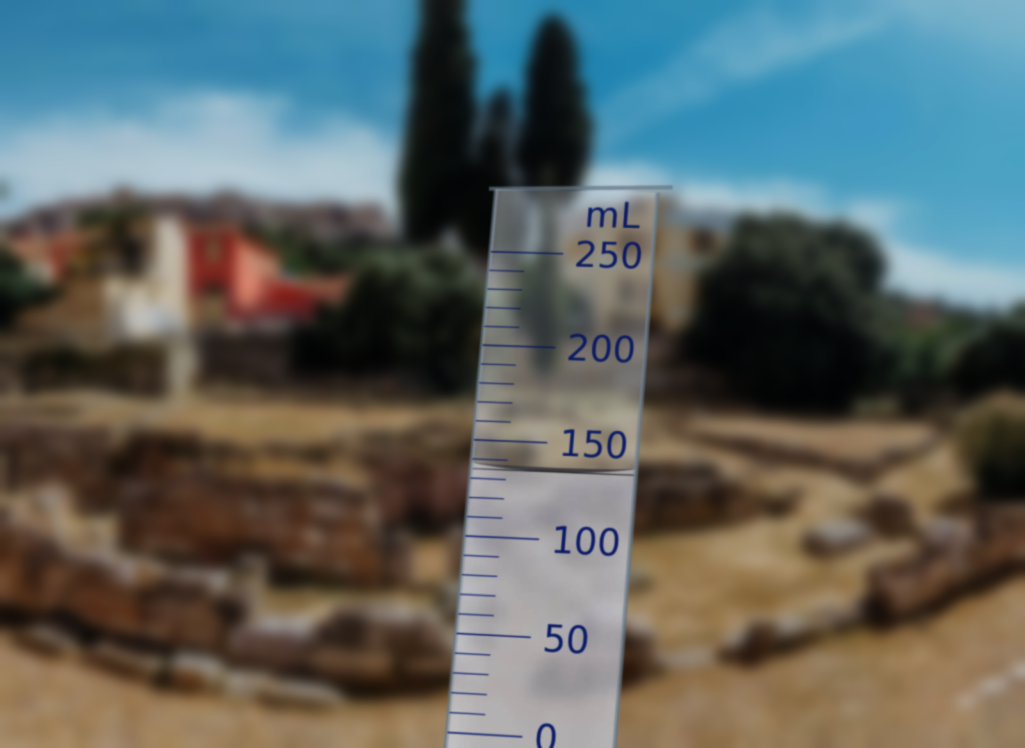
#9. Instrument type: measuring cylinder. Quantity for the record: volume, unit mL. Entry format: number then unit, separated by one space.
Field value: 135 mL
